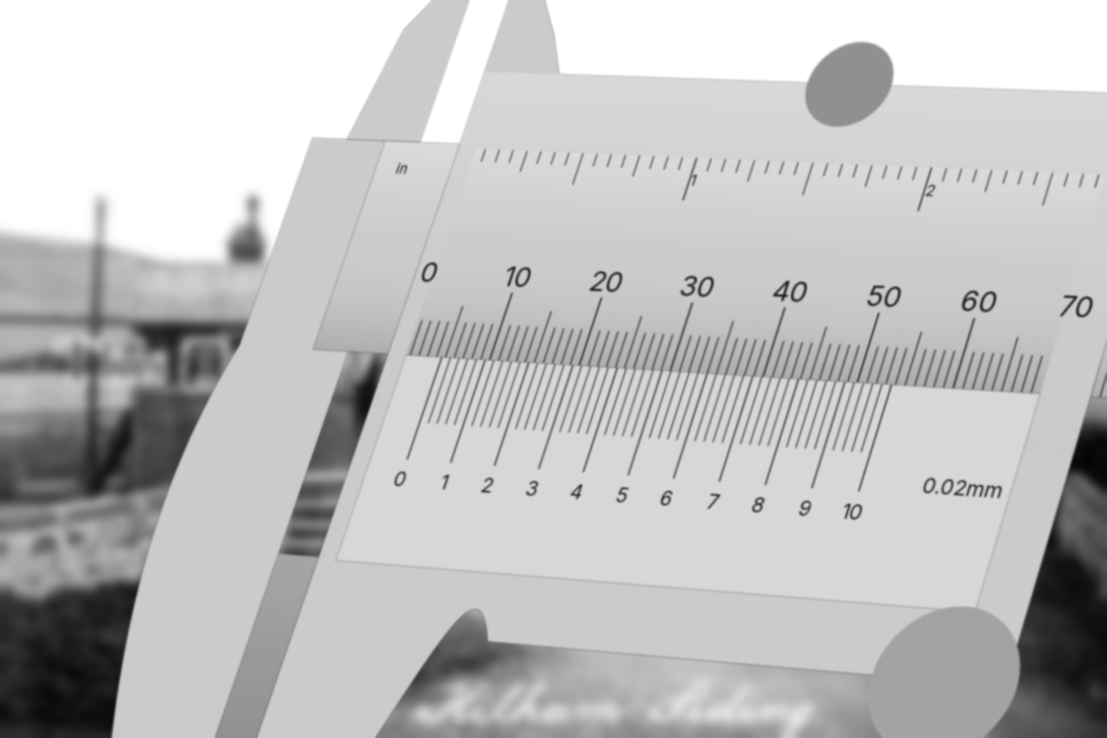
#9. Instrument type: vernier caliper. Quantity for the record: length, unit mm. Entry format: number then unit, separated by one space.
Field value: 4.6 mm
